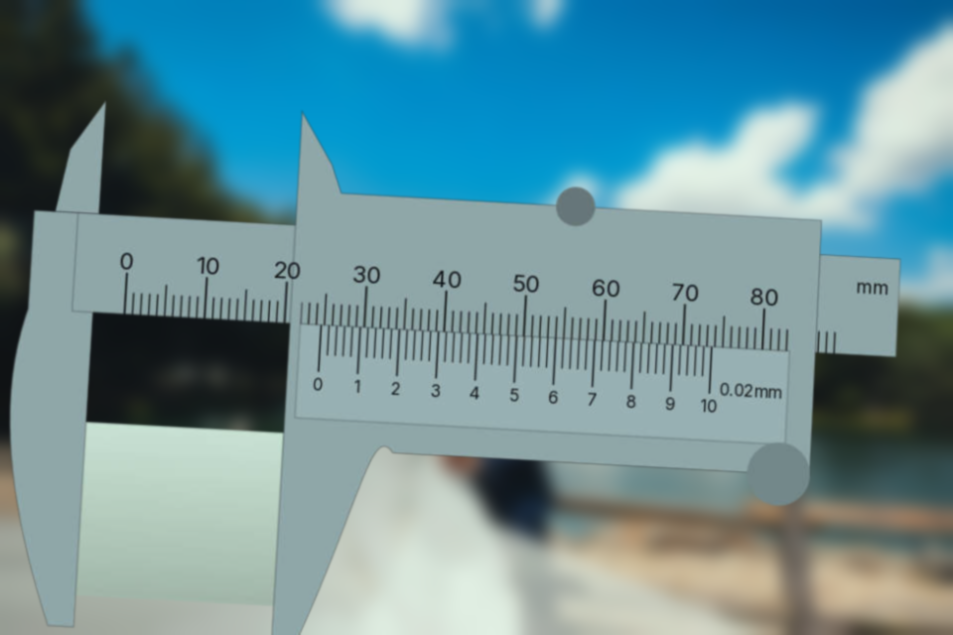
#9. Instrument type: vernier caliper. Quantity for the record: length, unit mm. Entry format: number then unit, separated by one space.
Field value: 24.6 mm
